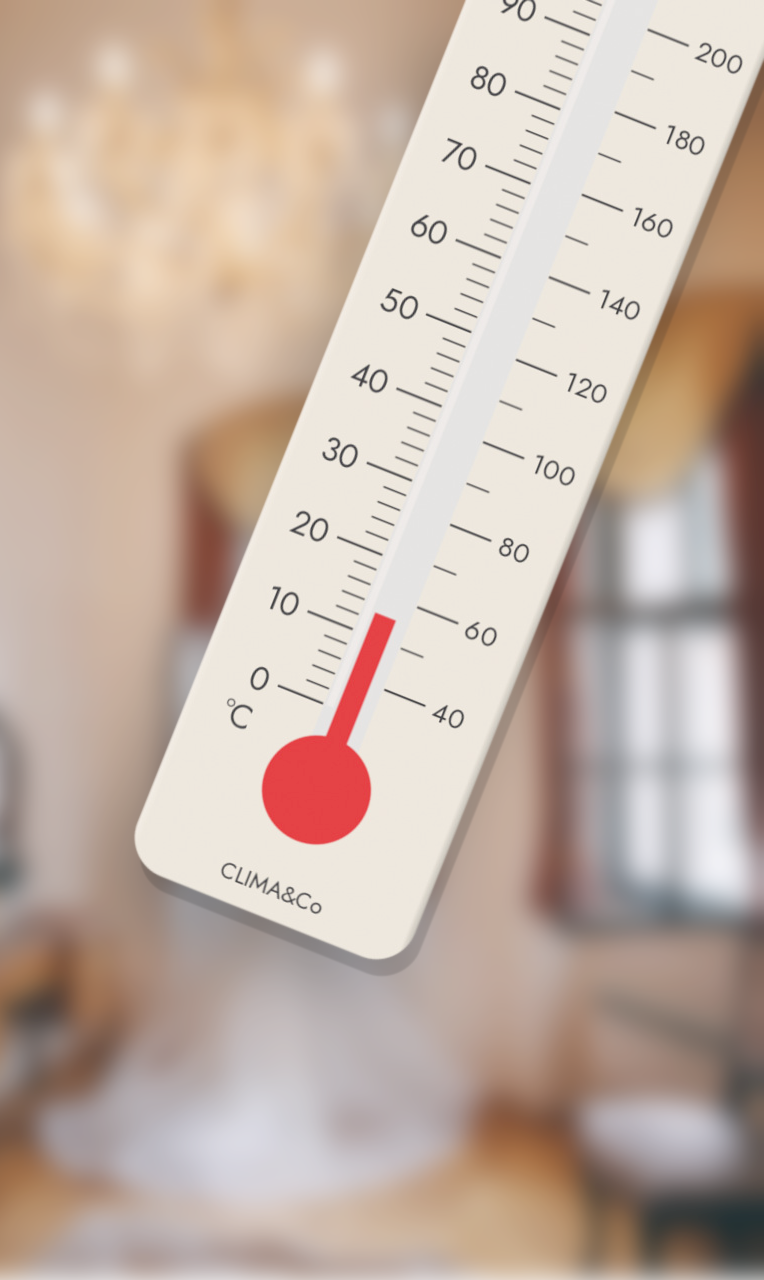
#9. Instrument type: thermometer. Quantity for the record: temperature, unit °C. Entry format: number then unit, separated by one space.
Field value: 13 °C
